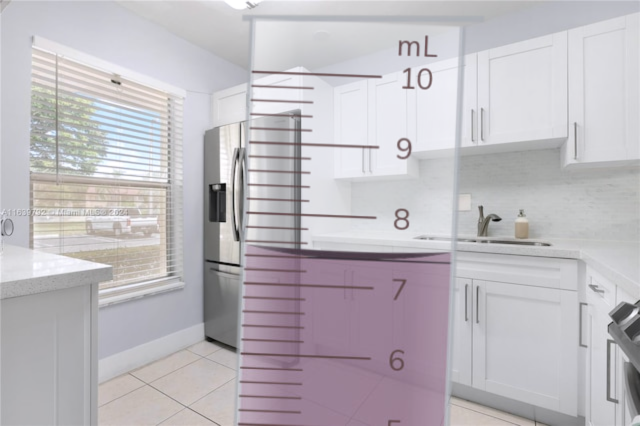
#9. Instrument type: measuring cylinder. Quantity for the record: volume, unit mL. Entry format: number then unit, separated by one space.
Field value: 7.4 mL
